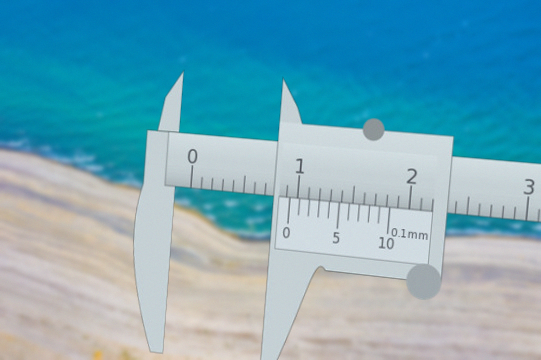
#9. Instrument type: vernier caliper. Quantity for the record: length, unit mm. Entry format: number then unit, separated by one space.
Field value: 9.3 mm
